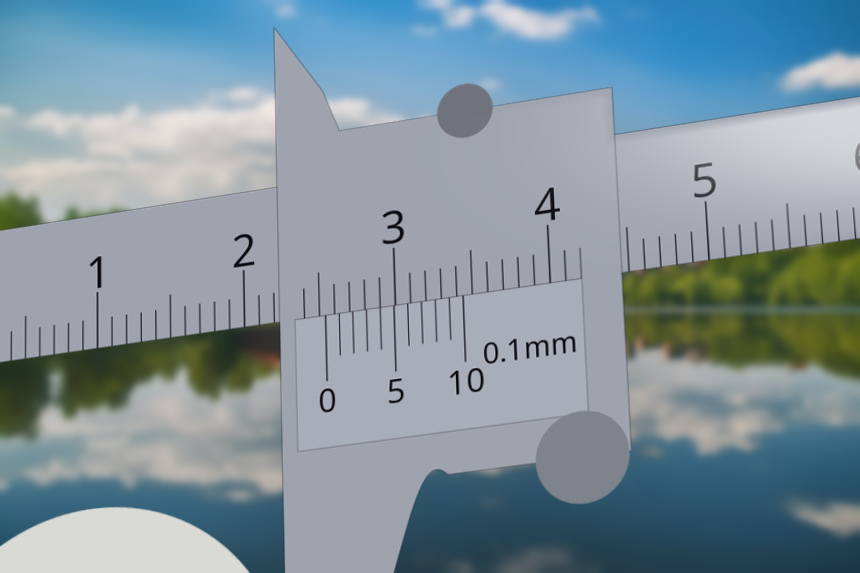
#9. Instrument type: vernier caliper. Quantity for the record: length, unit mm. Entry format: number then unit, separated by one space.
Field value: 25.4 mm
